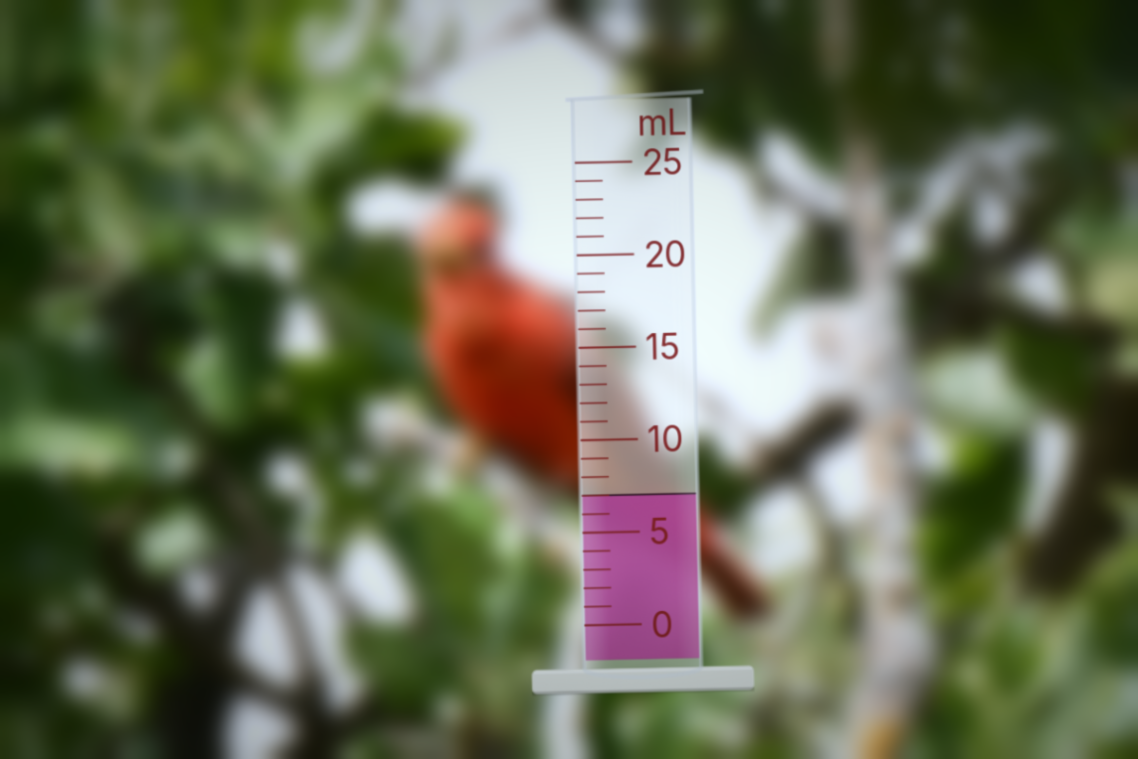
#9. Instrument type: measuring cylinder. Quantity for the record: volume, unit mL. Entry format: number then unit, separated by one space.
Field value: 7 mL
